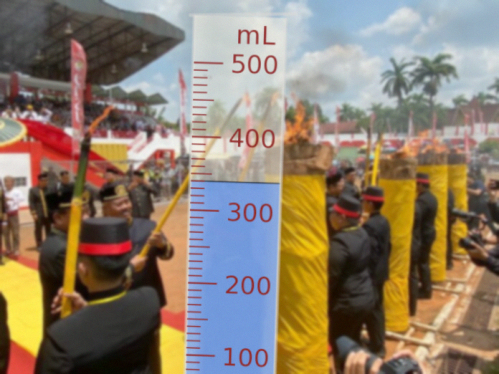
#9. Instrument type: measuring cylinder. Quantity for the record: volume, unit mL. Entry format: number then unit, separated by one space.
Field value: 340 mL
